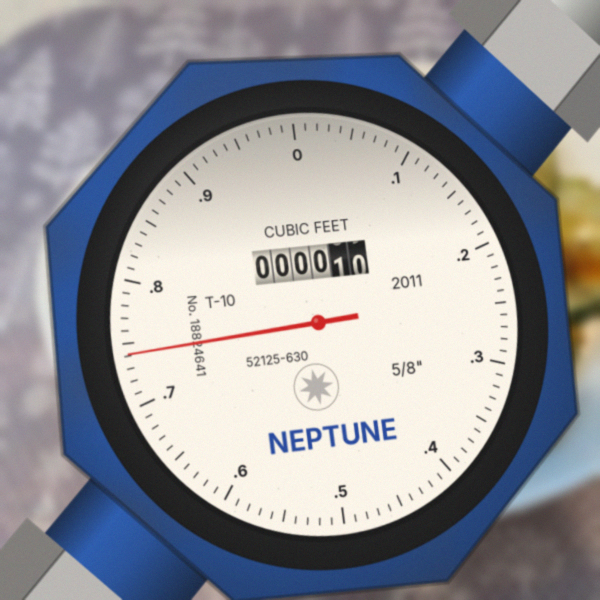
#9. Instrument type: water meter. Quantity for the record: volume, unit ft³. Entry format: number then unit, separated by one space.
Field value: 9.74 ft³
